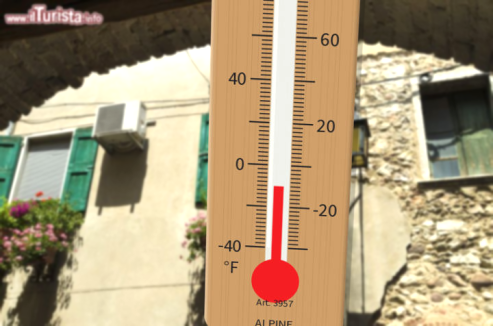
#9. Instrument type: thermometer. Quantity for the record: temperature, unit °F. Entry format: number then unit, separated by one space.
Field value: -10 °F
